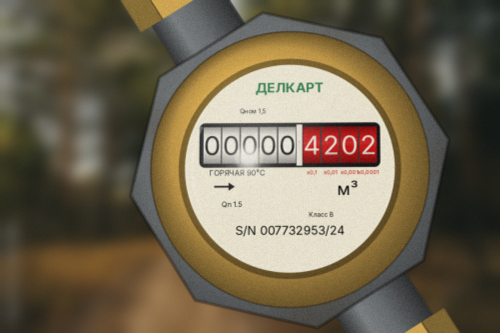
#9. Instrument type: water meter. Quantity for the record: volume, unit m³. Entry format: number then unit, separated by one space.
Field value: 0.4202 m³
